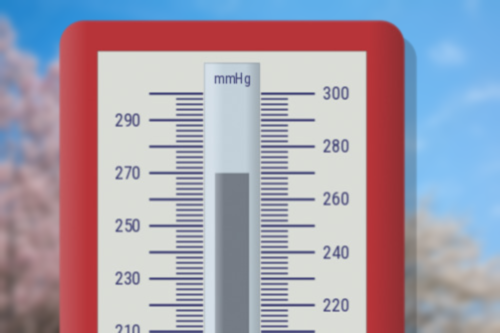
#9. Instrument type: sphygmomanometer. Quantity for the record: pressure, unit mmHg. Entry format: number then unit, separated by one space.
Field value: 270 mmHg
